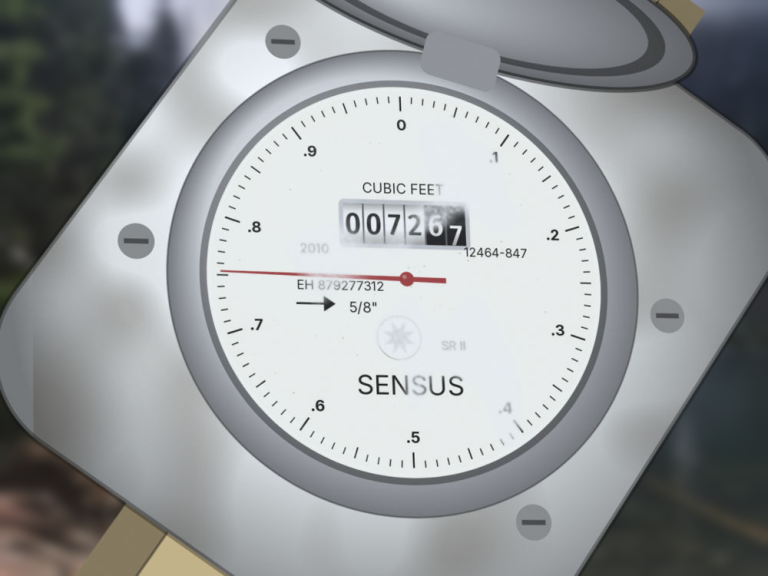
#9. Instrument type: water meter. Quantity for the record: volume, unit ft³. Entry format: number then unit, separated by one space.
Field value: 7266.75 ft³
